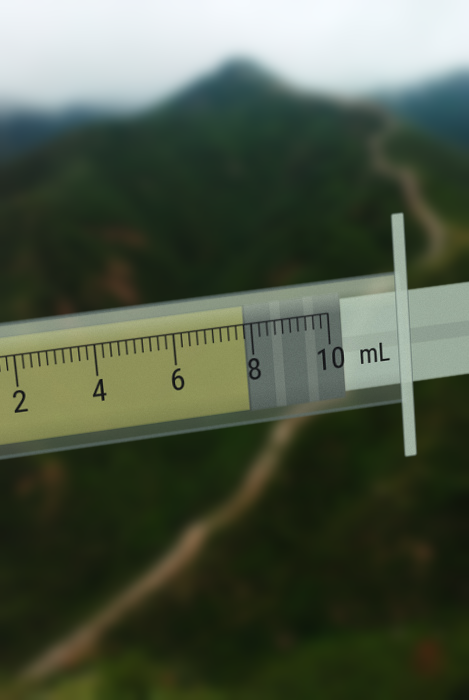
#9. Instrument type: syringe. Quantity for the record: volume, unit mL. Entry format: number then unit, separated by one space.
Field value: 7.8 mL
